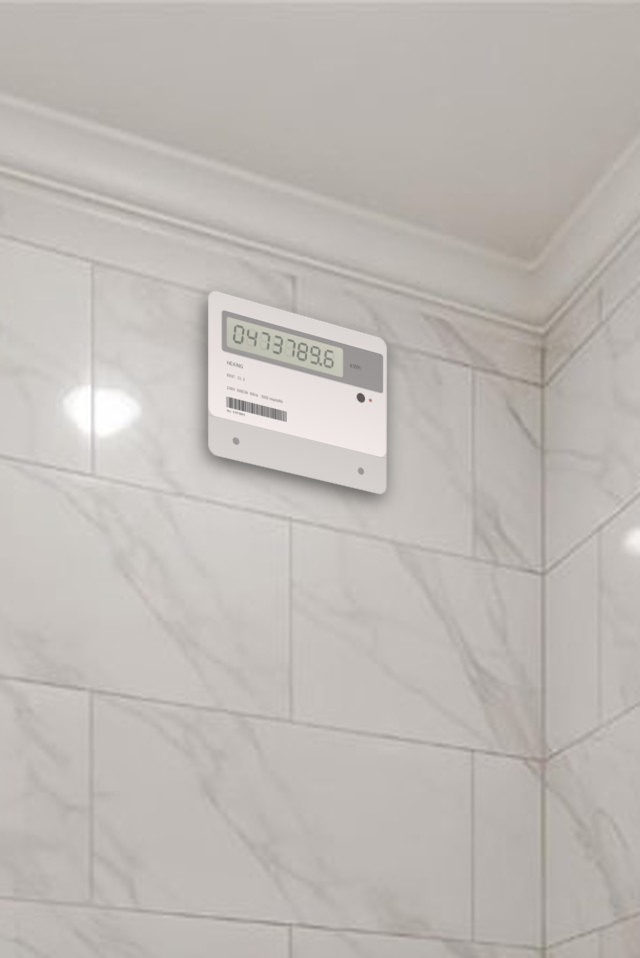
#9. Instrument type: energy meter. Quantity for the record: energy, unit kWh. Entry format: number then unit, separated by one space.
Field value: 473789.6 kWh
